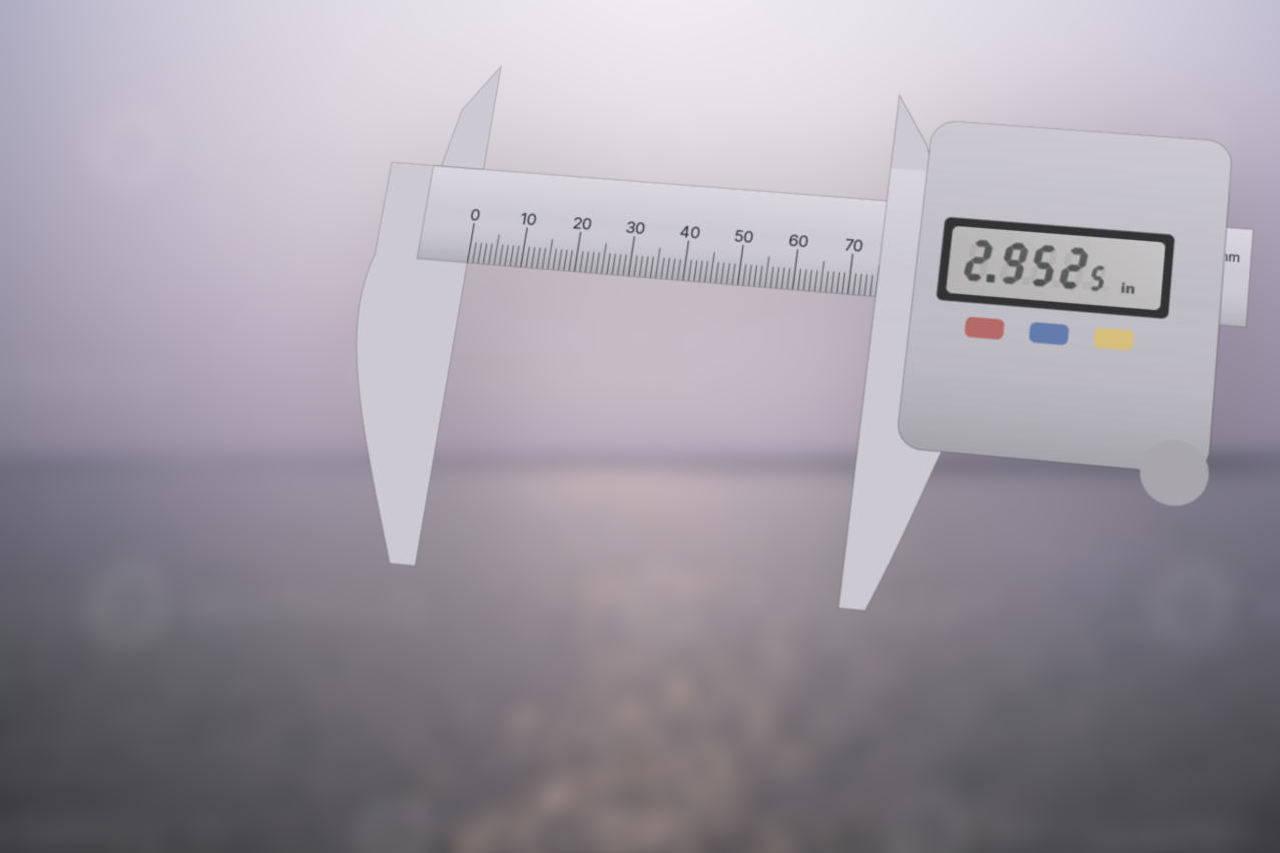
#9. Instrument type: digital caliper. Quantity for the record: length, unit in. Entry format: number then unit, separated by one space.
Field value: 2.9525 in
